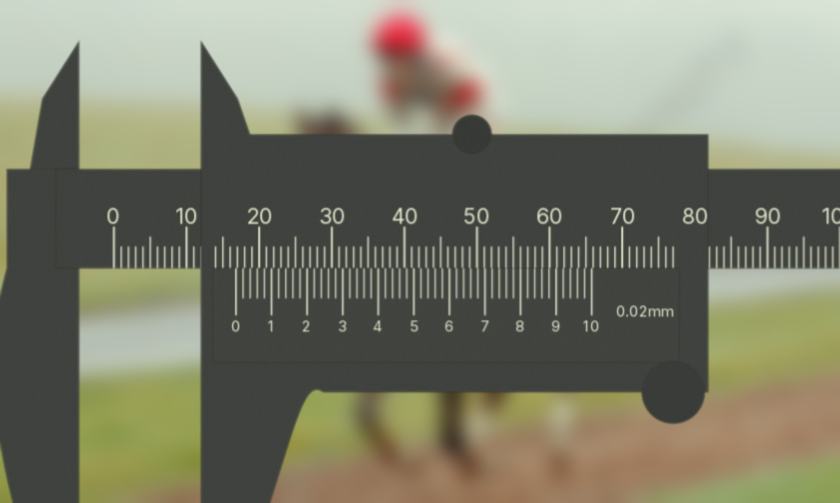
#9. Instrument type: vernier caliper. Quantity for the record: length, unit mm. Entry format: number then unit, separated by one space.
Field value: 16.8 mm
